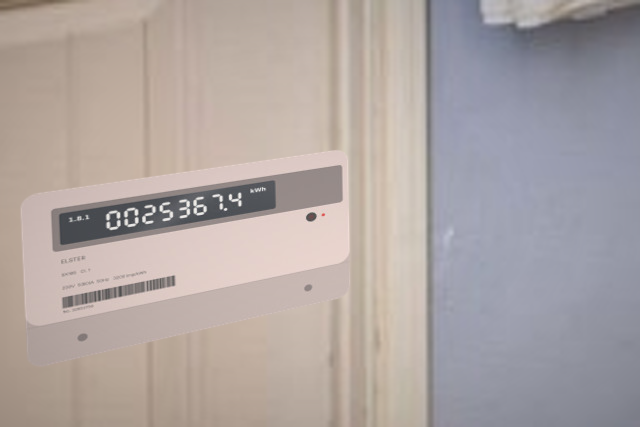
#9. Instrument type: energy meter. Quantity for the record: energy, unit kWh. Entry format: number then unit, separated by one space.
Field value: 25367.4 kWh
